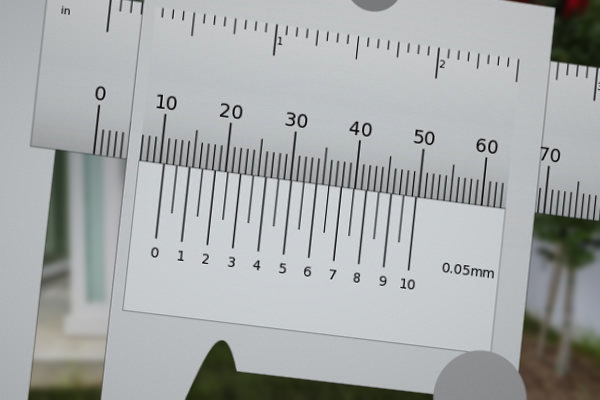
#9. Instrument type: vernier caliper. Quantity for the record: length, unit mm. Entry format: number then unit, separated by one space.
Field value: 10.6 mm
